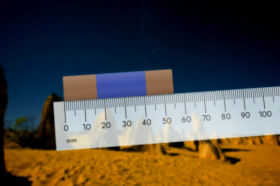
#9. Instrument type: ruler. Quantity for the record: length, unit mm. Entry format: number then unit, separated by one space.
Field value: 55 mm
